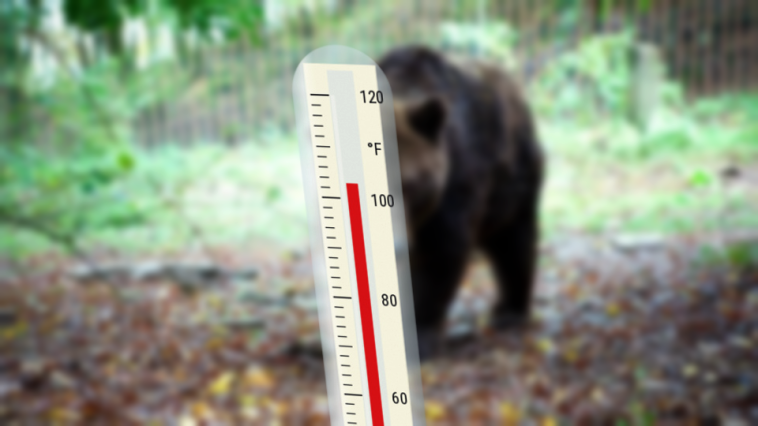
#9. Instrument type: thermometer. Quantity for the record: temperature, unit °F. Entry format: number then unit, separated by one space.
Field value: 103 °F
